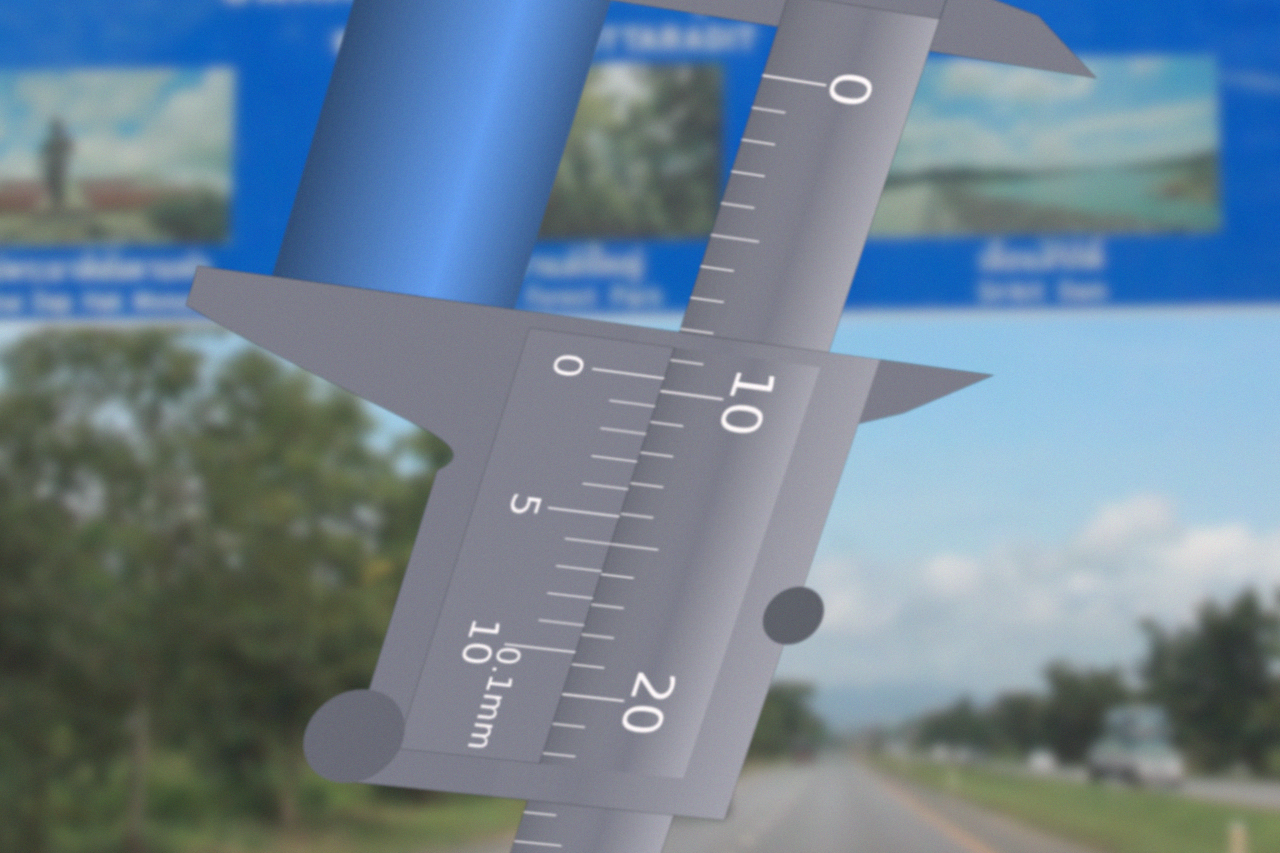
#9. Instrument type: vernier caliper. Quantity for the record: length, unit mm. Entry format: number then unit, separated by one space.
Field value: 9.6 mm
